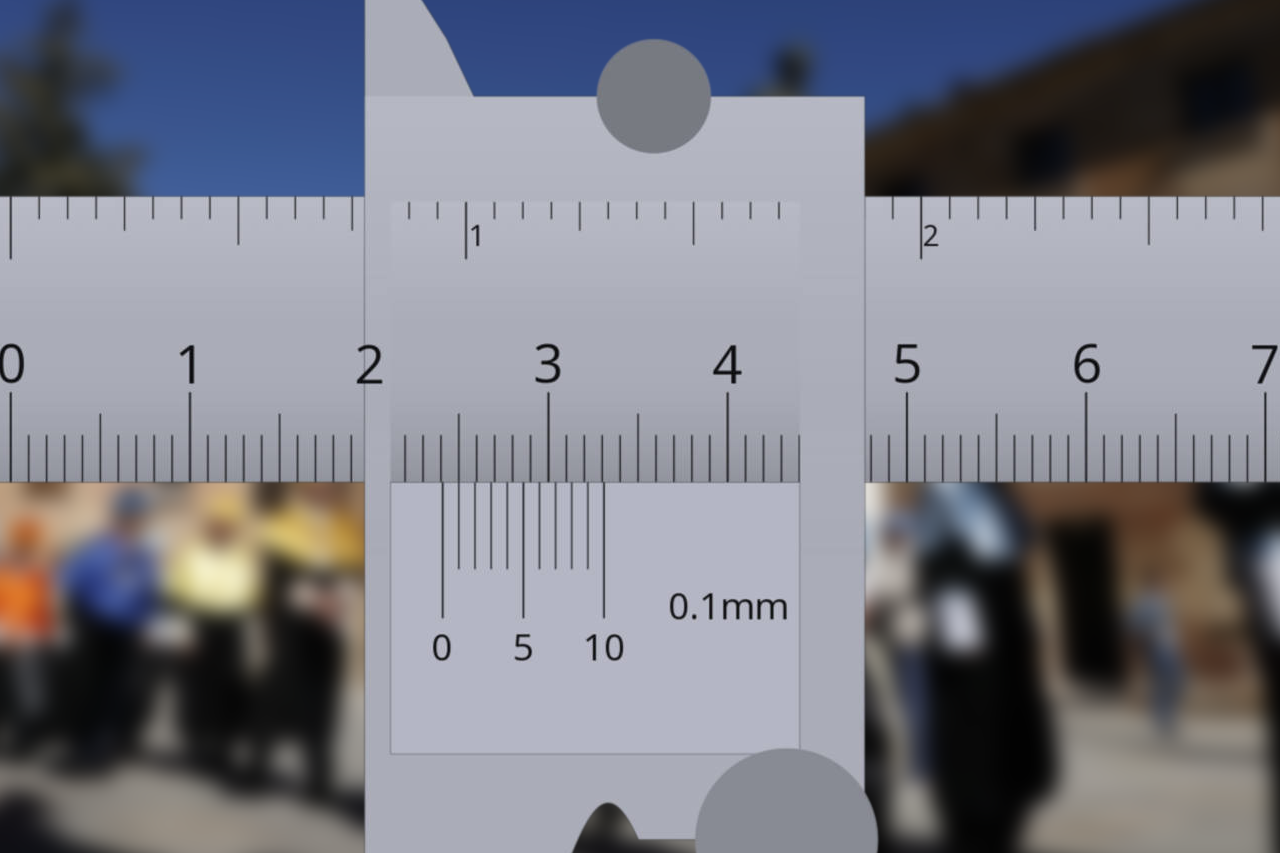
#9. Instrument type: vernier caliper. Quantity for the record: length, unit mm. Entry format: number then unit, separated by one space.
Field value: 24.1 mm
